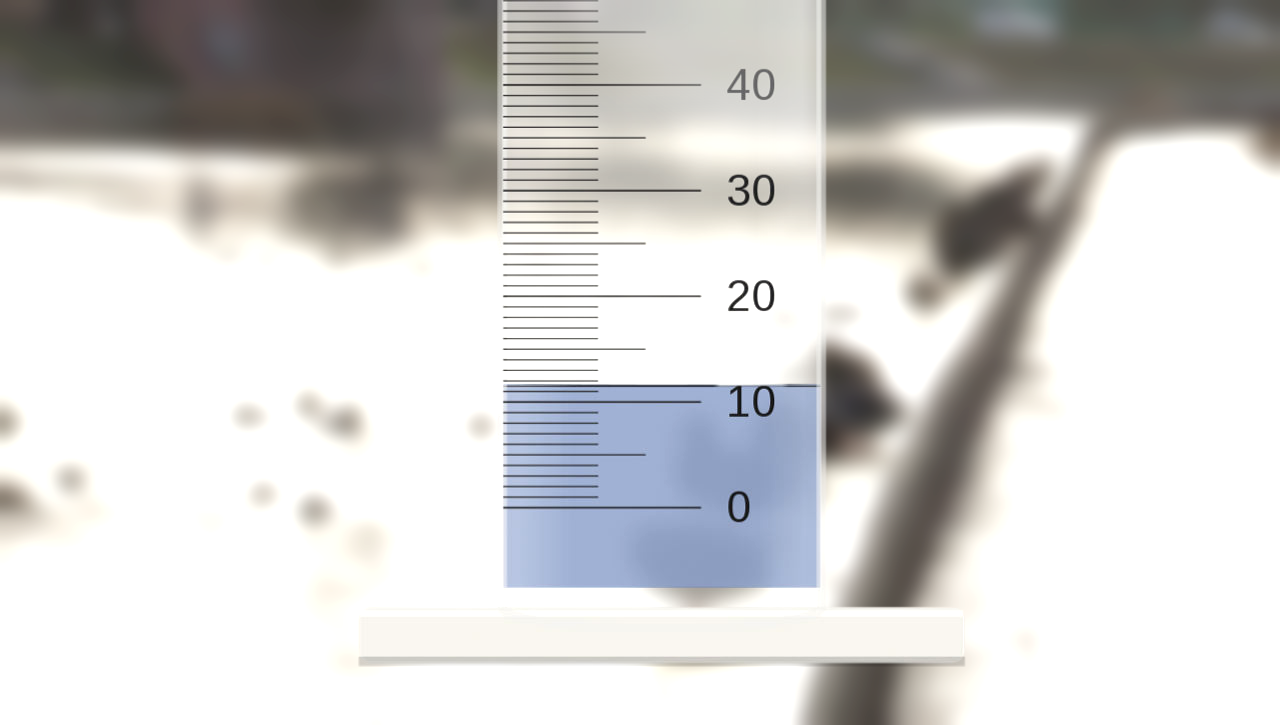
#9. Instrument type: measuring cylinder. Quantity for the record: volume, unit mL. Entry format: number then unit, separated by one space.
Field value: 11.5 mL
